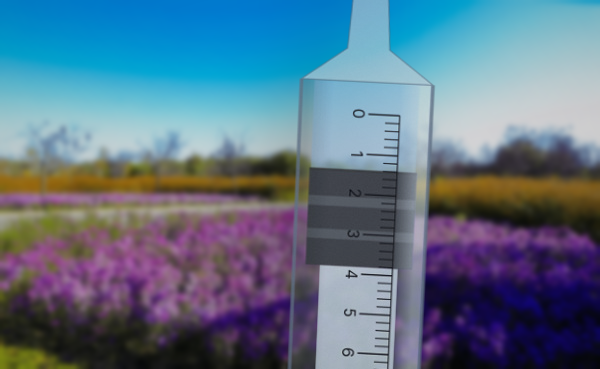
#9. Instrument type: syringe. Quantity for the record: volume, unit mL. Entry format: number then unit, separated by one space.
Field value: 1.4 mL
